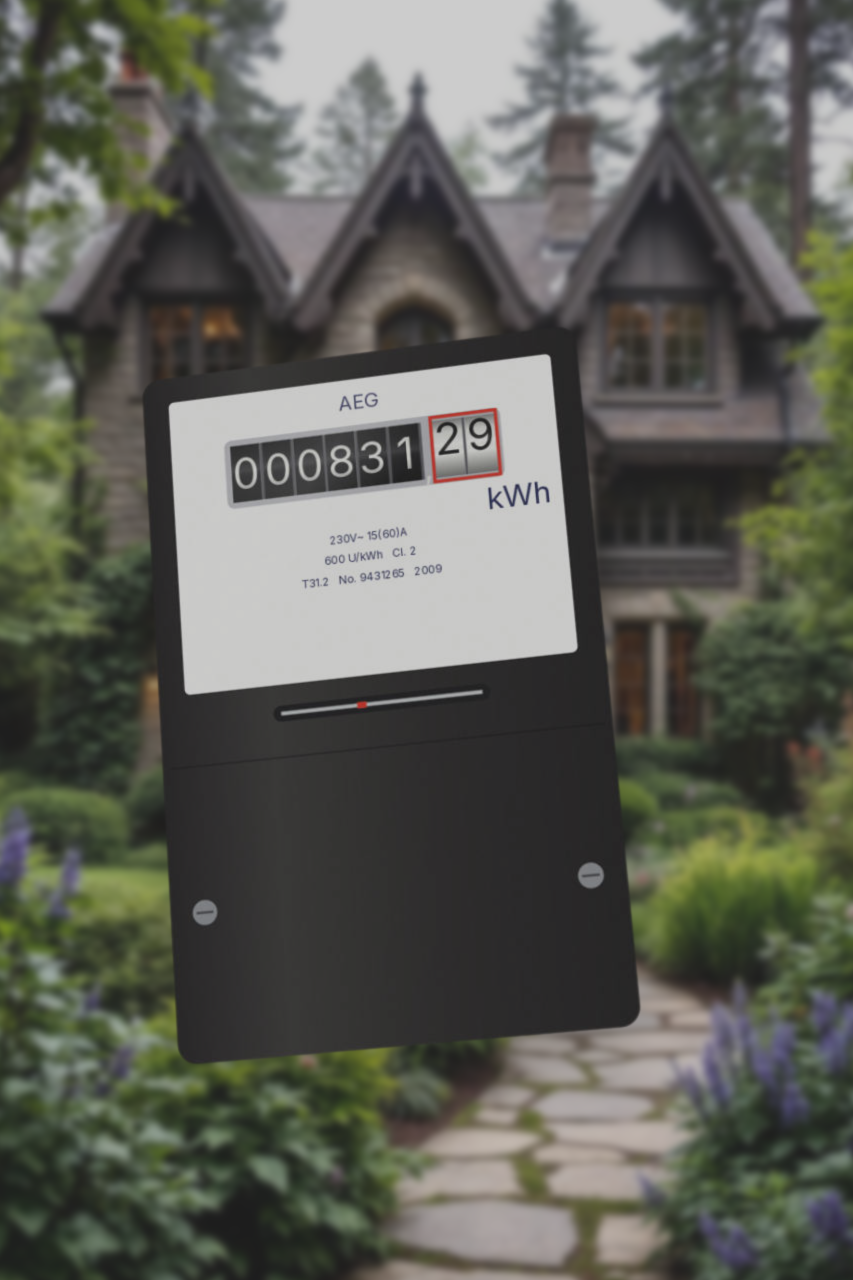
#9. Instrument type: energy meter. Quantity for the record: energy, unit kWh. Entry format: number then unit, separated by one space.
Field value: 831.29 kWh
